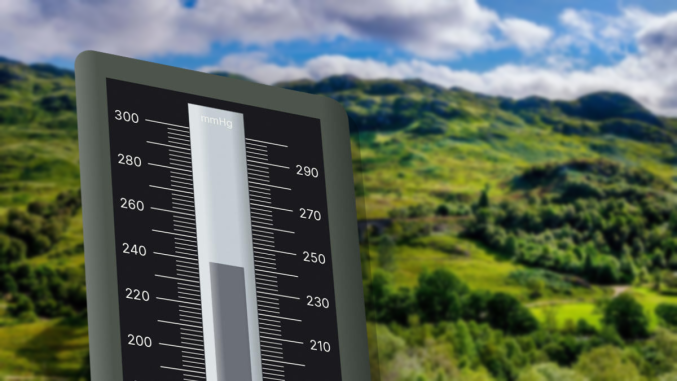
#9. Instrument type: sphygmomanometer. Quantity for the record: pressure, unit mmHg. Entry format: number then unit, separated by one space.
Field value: 240 mmHg
